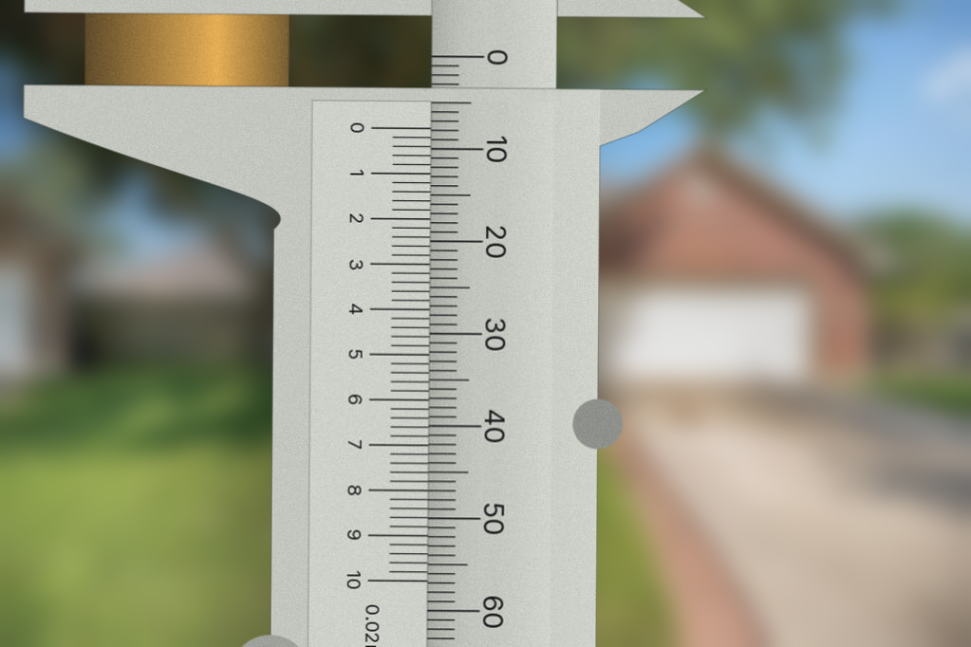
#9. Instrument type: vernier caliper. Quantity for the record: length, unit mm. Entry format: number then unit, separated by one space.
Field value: 7.8 mm
